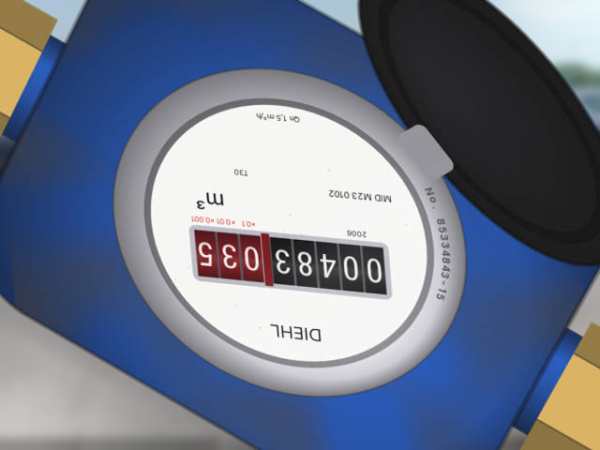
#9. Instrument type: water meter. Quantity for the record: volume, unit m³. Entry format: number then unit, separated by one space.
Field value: 483.035 m³
